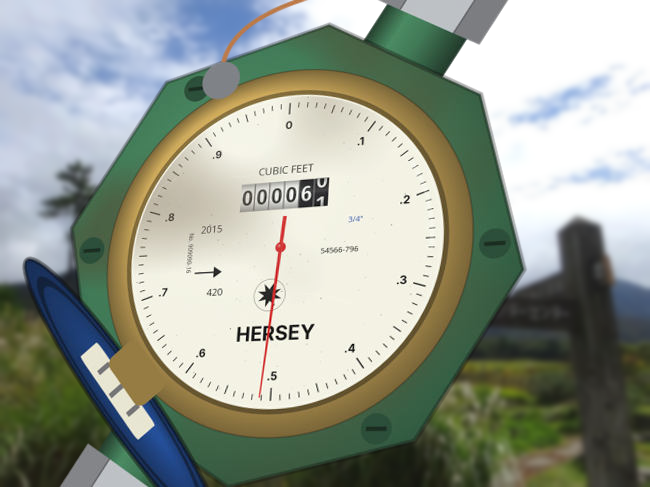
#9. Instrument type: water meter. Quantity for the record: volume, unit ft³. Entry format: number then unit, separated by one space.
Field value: 60.51 ft³
